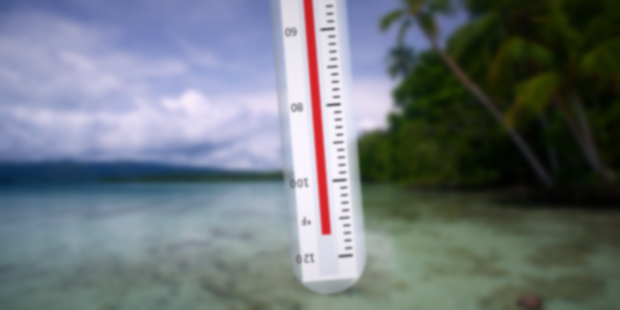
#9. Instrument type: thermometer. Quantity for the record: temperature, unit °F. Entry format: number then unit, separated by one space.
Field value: 114 °F
